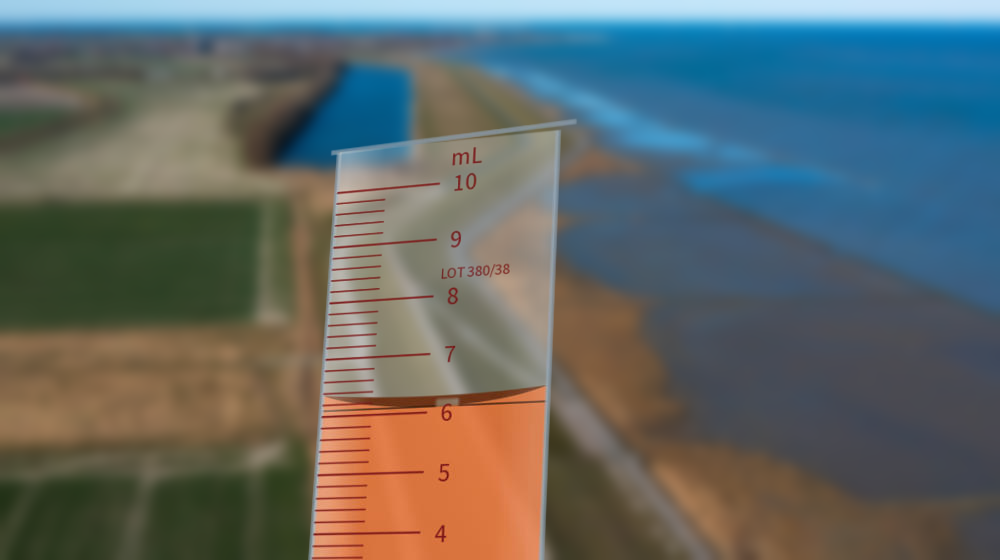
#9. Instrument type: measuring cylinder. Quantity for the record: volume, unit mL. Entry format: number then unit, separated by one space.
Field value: 6.1 mL
